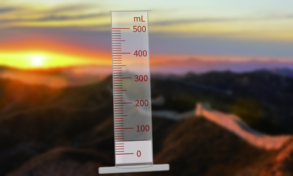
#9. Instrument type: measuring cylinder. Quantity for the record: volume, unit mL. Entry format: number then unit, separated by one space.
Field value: 50 mL
